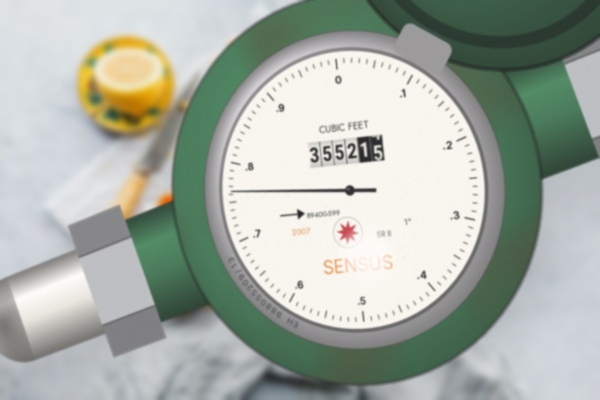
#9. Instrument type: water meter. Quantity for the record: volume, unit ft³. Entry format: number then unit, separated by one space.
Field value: 355214.76 ft³
